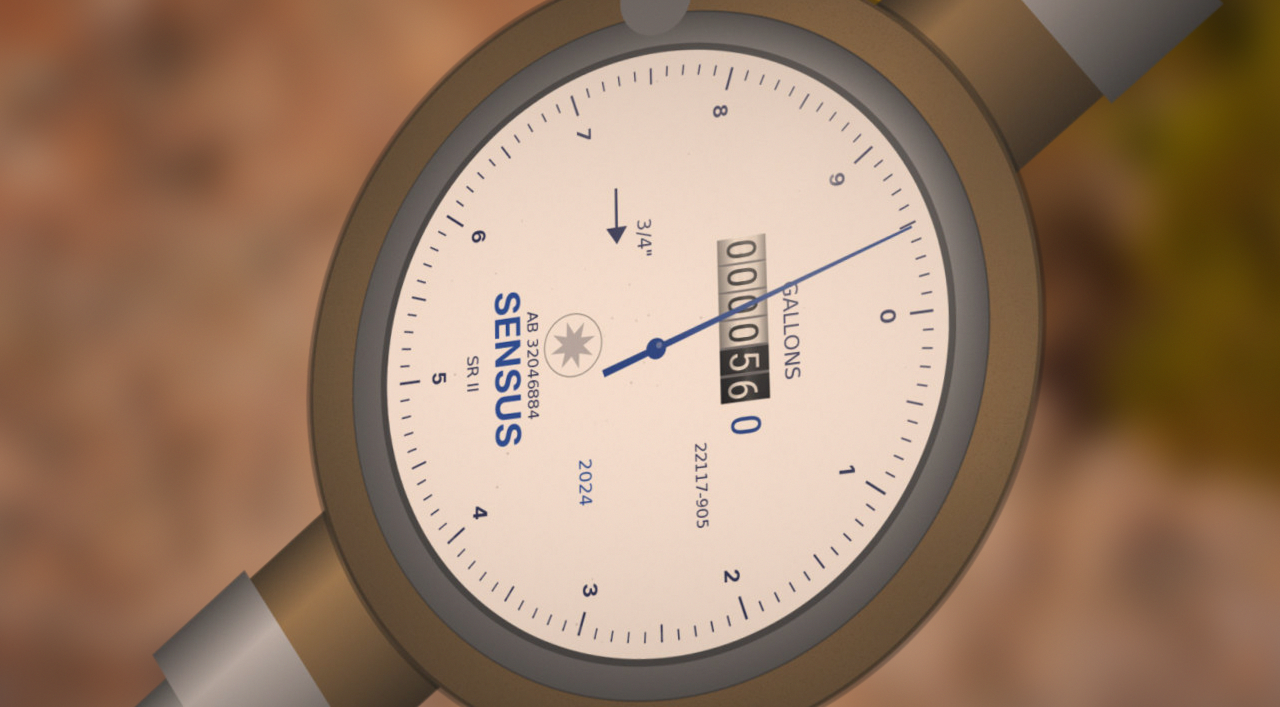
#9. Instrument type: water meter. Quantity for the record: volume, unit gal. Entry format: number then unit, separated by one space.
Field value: 559.5 gal
